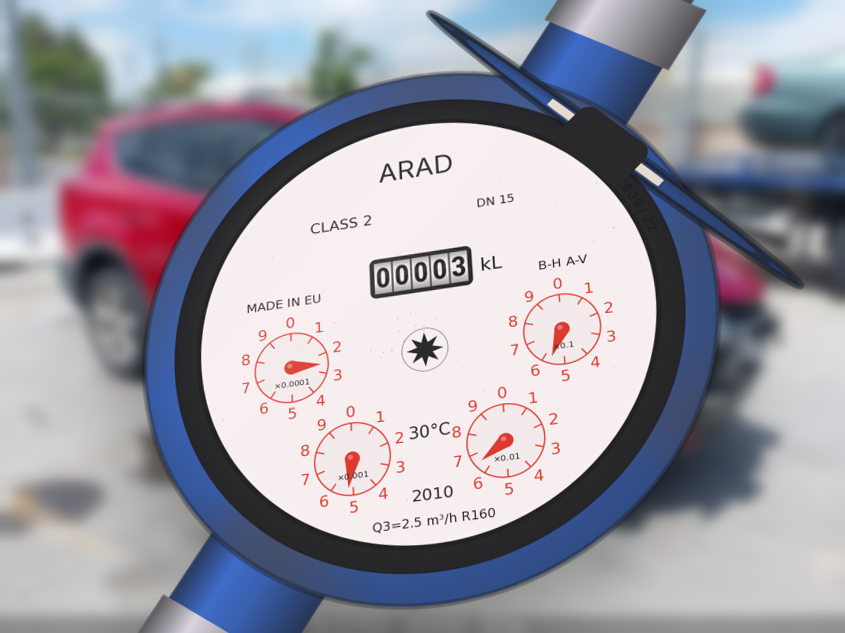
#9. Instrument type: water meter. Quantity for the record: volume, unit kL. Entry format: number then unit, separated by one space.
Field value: 3.5652 kL
